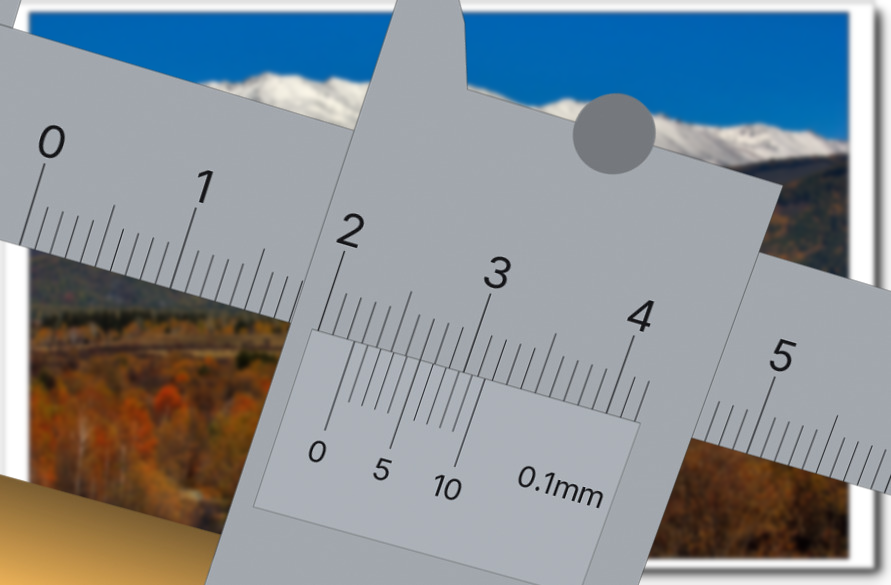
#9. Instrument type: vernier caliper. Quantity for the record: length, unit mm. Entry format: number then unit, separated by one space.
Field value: 22.5 mm
